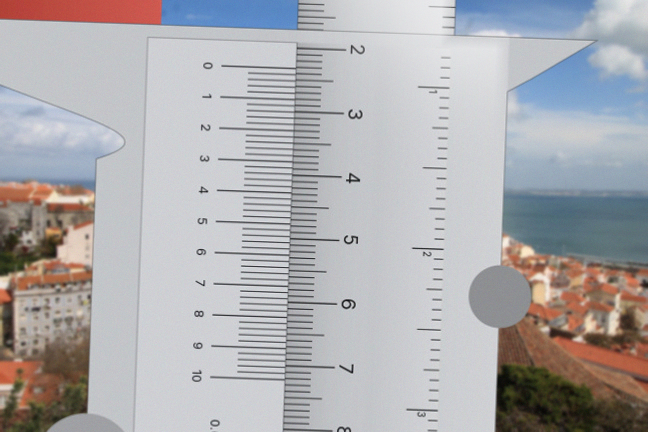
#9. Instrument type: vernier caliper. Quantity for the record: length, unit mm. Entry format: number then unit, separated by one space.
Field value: 23.2 mm
